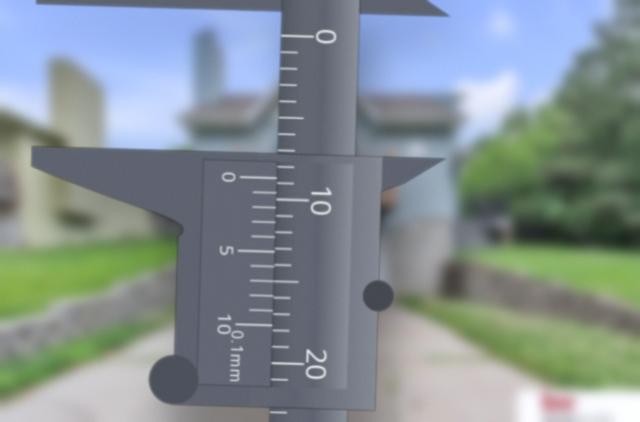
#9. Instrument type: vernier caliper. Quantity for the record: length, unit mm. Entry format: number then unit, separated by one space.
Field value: 8.7 mm
